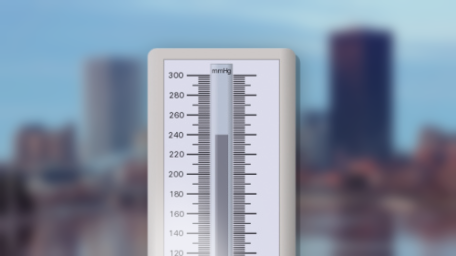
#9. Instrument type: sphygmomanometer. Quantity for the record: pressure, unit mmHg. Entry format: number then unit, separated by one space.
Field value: 240 mmHg
